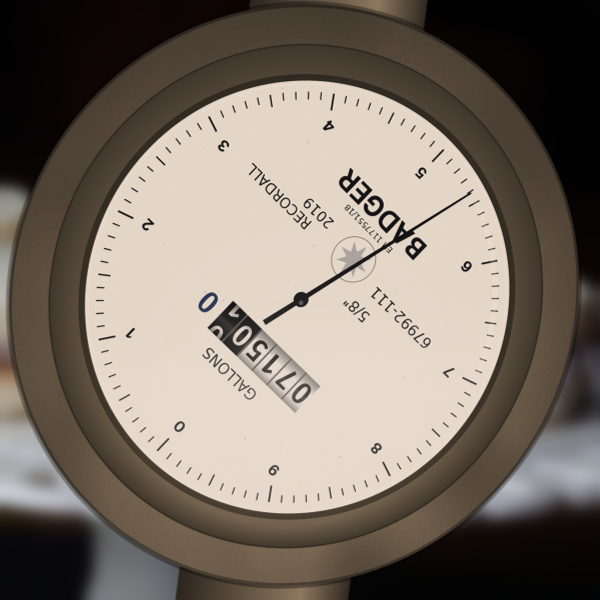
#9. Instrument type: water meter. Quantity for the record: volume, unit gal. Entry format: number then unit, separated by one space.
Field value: 715005.4 gal
